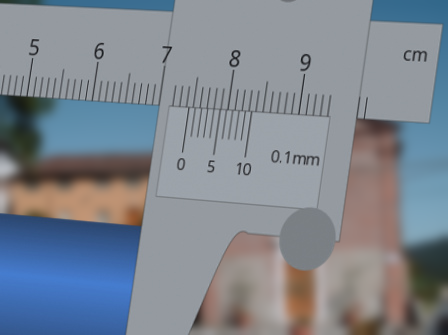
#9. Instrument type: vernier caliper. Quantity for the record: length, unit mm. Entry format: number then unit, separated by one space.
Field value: 74.4 mm
